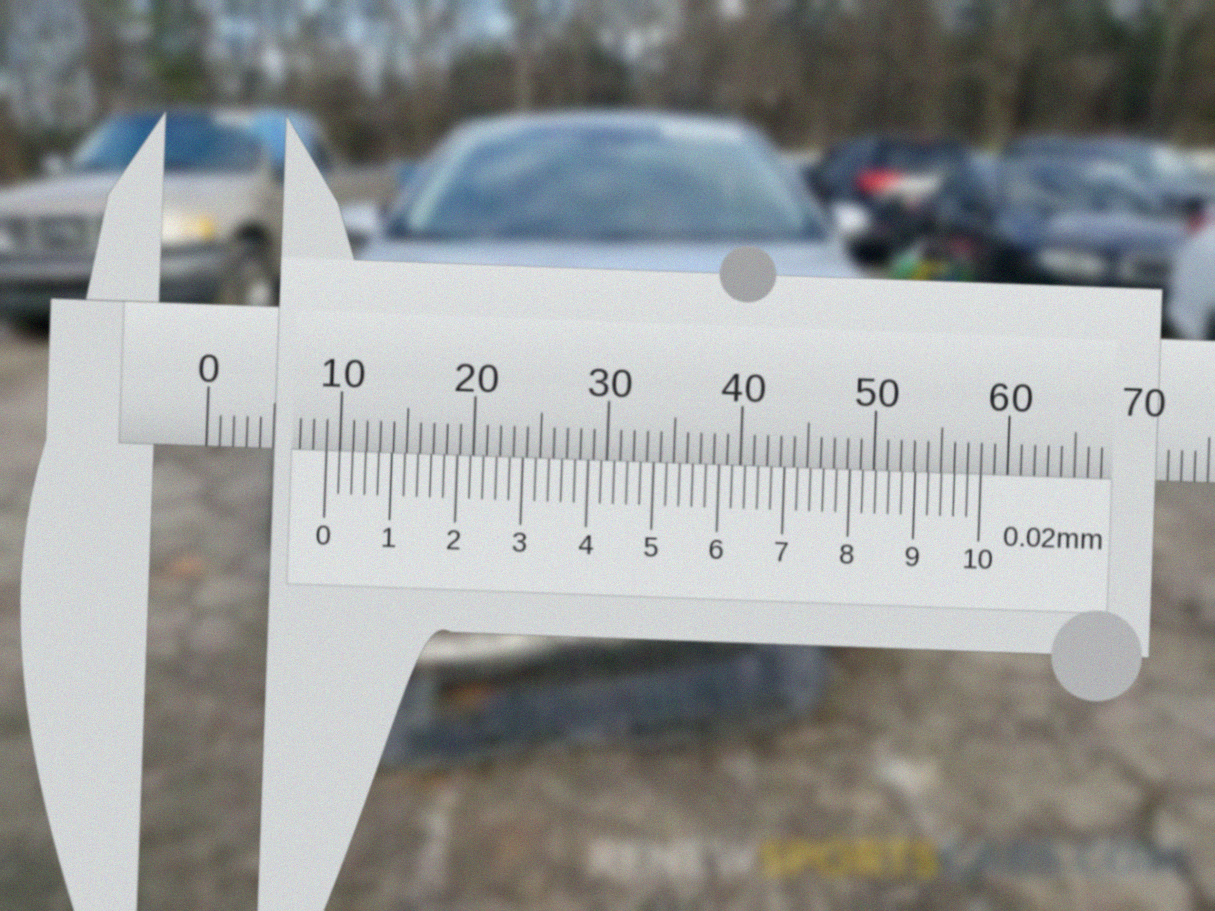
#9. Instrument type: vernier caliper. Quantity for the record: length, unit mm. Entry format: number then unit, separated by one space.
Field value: 9.0 mm
